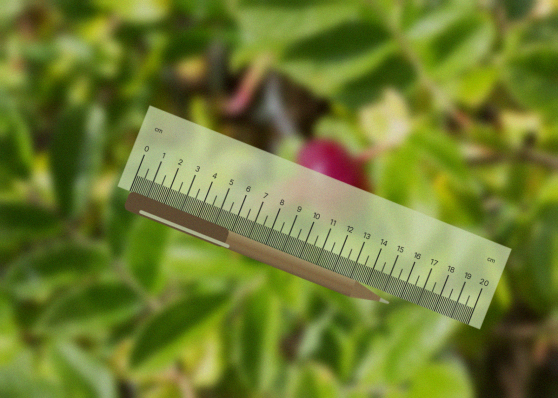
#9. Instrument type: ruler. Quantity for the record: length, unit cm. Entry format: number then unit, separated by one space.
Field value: 15.5 cm
